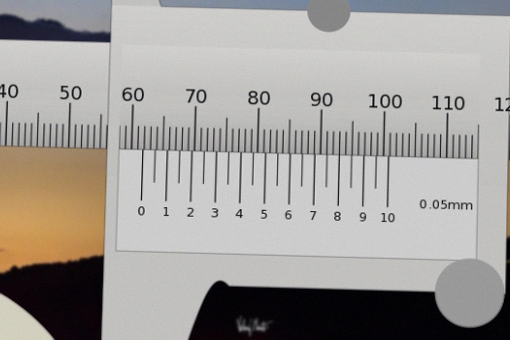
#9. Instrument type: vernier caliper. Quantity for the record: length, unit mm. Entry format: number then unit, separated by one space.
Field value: 61.8 mm
